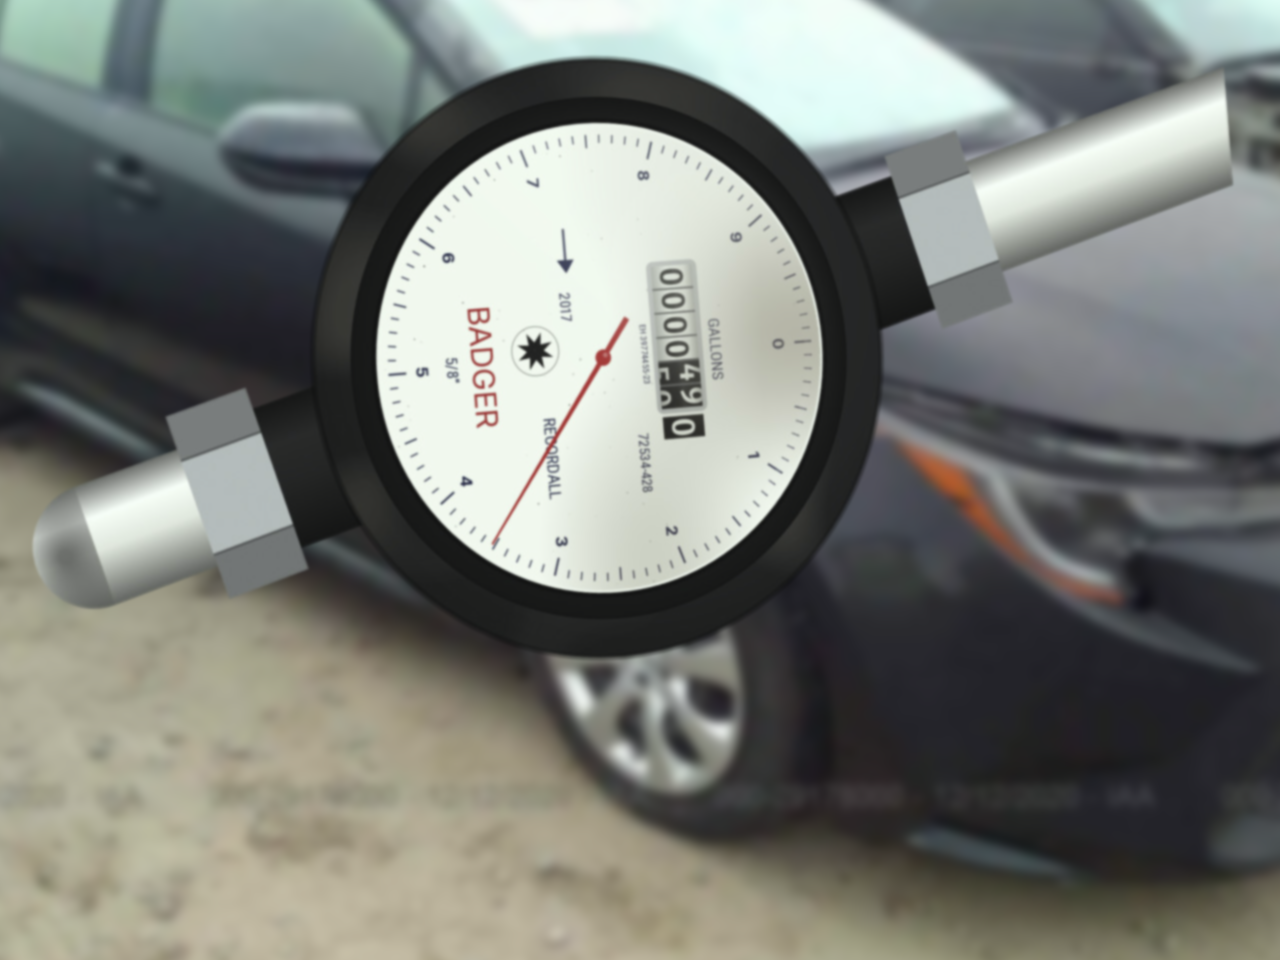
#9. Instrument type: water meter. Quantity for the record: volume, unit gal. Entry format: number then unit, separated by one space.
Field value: 493.5 gal
